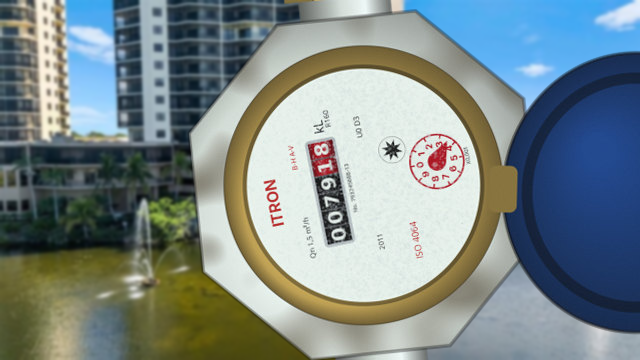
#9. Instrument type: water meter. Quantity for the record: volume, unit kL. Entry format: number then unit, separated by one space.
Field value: 79.183 kL
